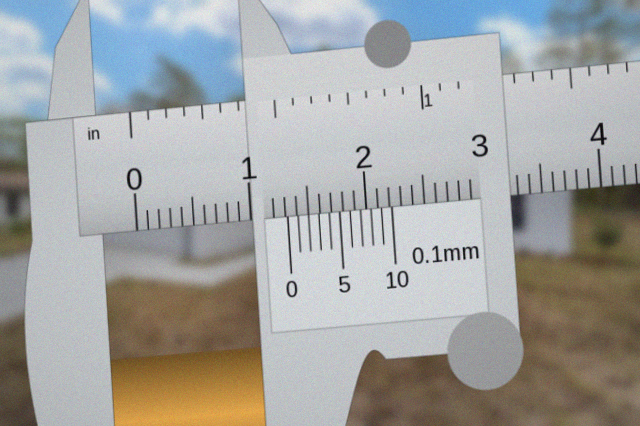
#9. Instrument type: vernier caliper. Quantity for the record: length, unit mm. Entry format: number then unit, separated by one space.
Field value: 13.2 mm
